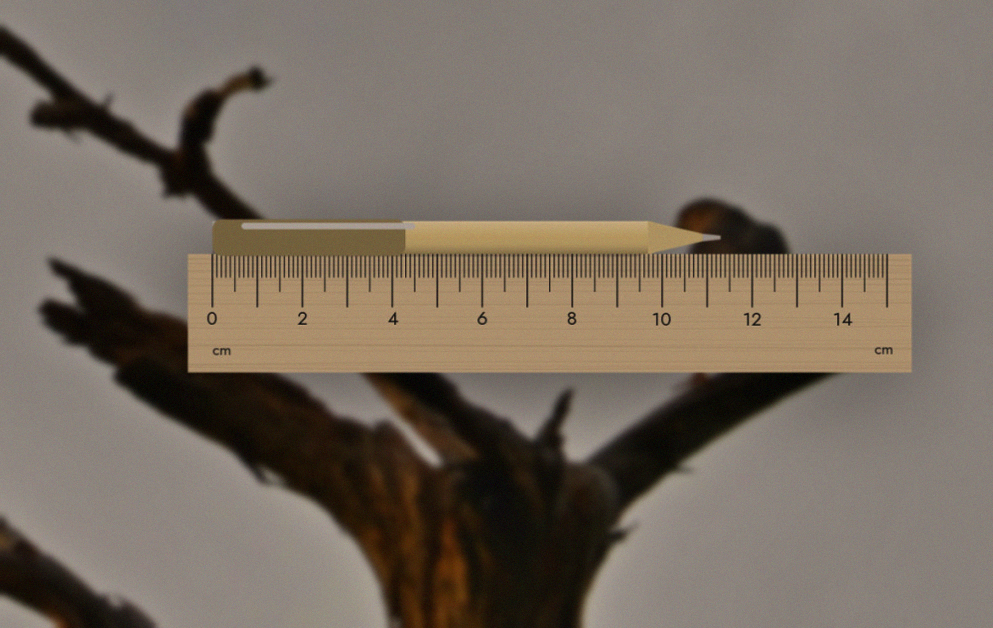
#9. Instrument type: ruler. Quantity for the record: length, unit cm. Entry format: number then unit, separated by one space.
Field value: 11.3 cm
